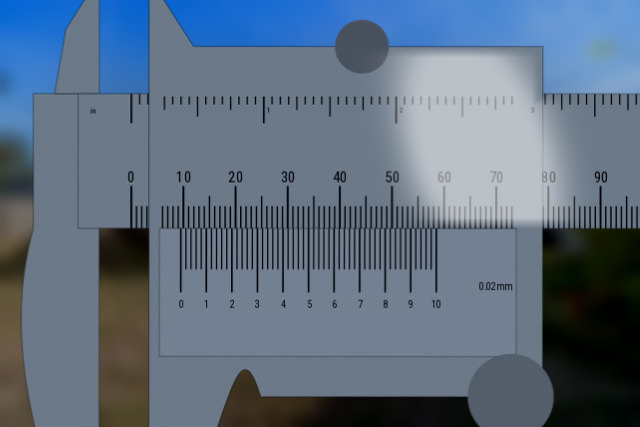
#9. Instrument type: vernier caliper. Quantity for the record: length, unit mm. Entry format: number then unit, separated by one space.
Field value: 9.5 mm
